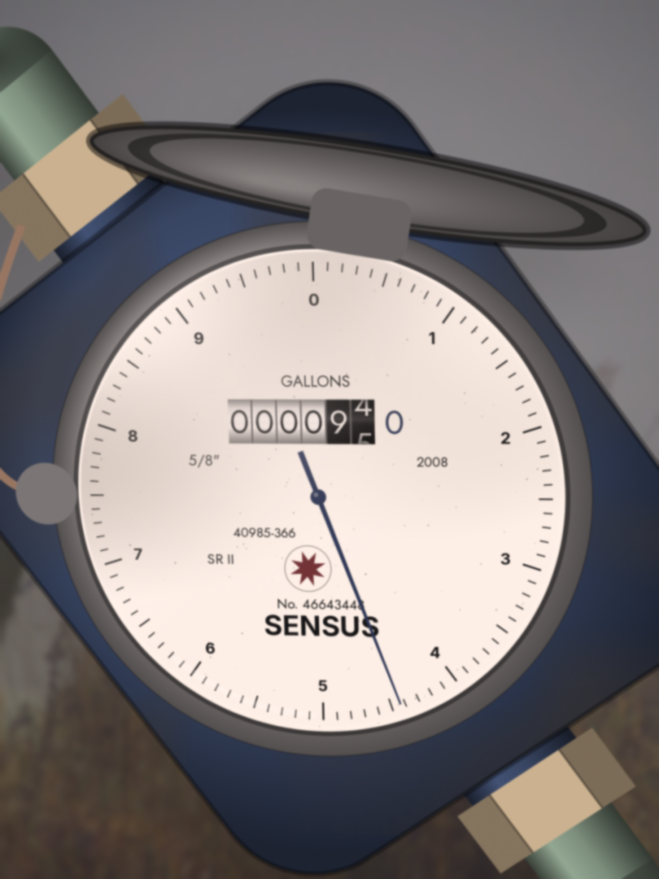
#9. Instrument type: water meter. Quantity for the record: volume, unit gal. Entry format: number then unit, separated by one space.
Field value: 944.4 gal
